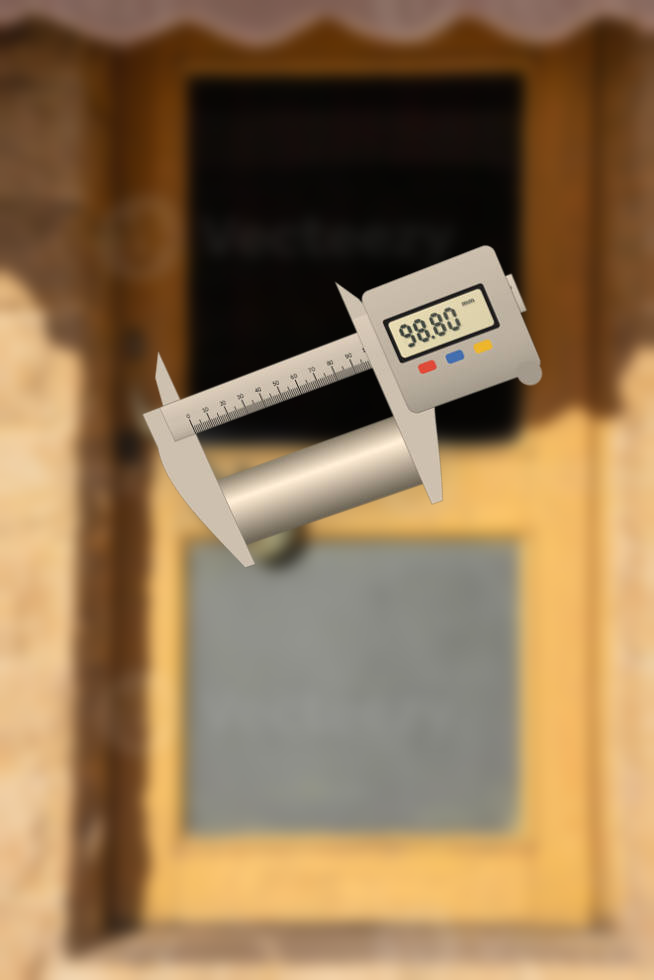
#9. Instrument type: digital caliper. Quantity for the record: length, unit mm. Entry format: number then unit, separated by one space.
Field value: 98.80 mm
